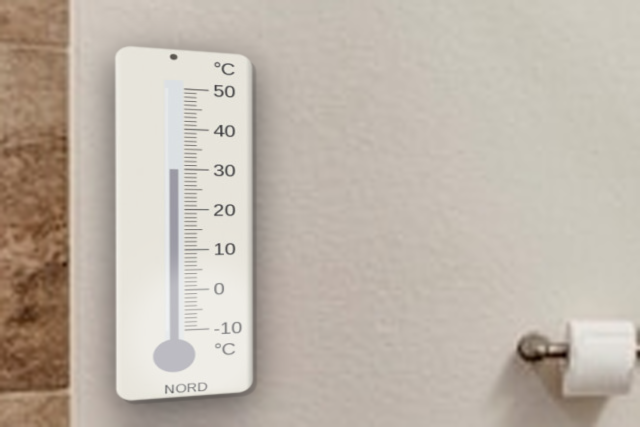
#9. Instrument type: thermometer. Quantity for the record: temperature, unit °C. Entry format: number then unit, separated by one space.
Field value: 30 °C
